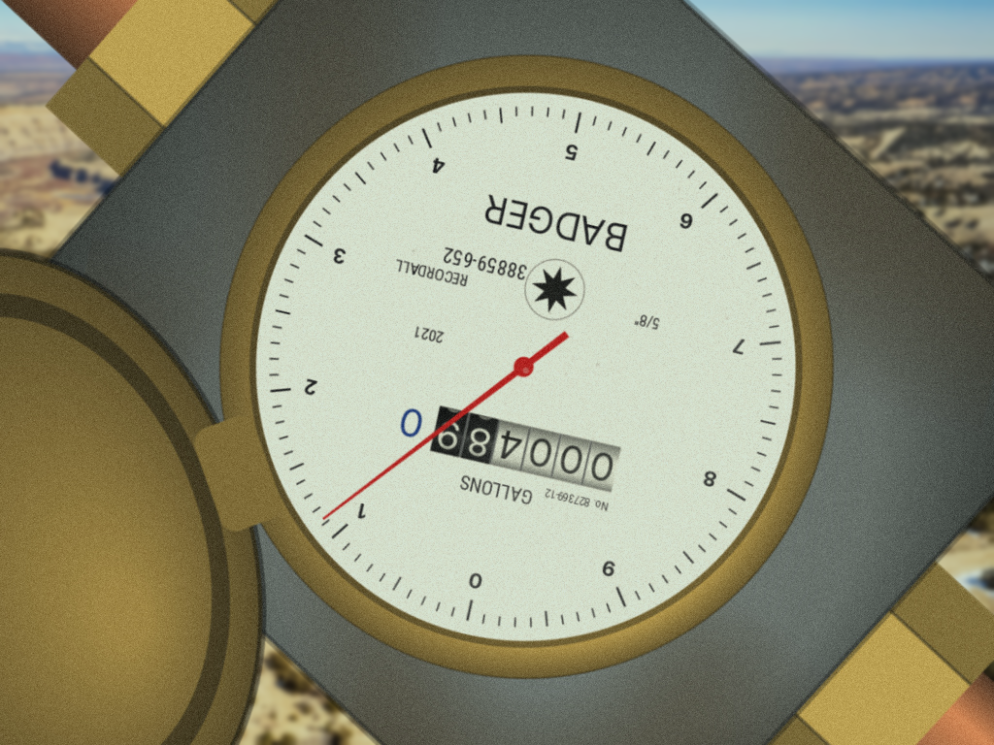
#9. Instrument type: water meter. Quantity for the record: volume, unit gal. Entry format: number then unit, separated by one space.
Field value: 4891.1 gal
